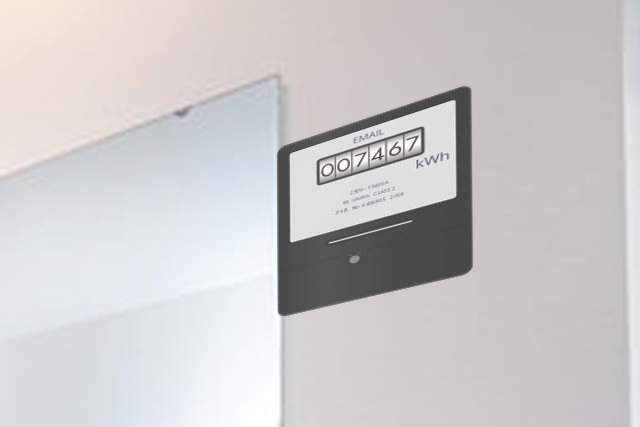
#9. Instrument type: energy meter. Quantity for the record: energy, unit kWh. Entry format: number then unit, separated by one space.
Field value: 7467 kWh
